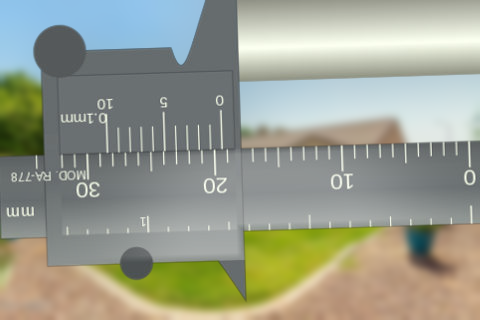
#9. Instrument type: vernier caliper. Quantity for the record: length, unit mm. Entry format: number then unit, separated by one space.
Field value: 19.4 mm
